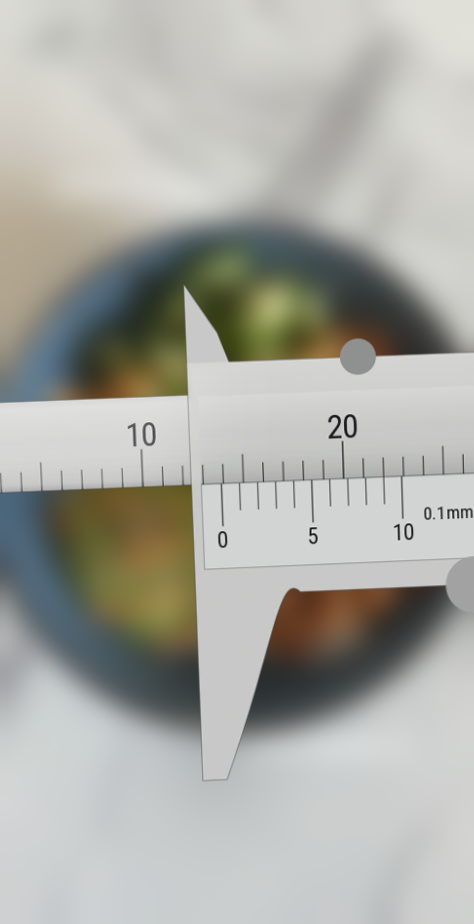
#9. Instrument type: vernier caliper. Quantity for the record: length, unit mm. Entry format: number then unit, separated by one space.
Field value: 13.9 mm
